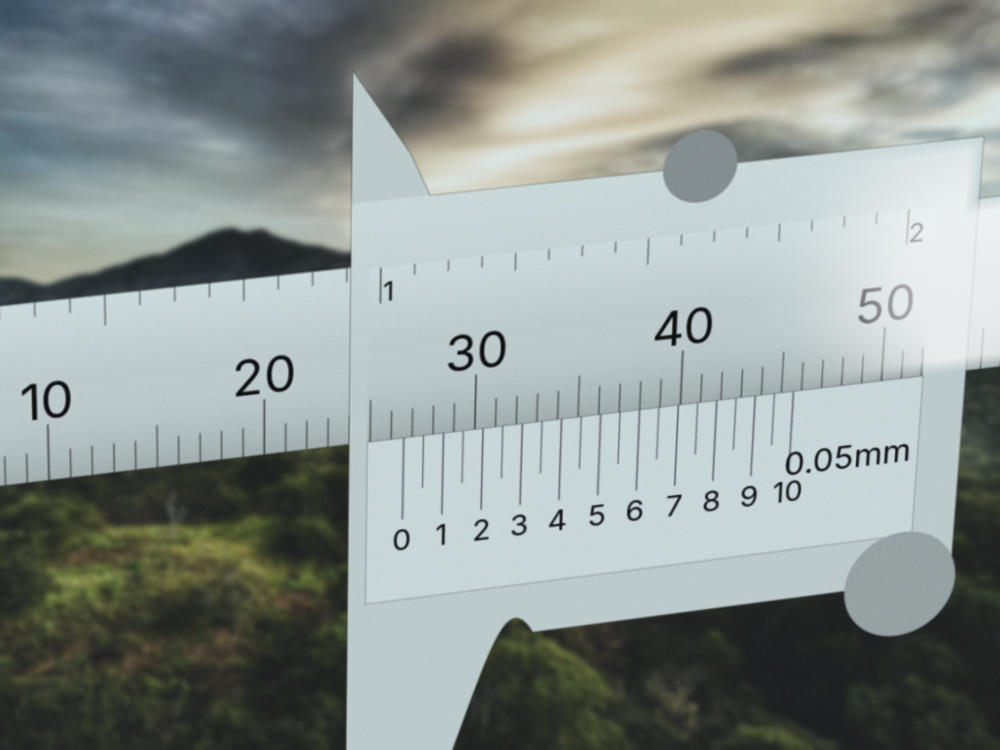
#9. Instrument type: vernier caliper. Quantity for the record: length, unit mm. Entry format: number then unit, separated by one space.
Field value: 26.6 mm
